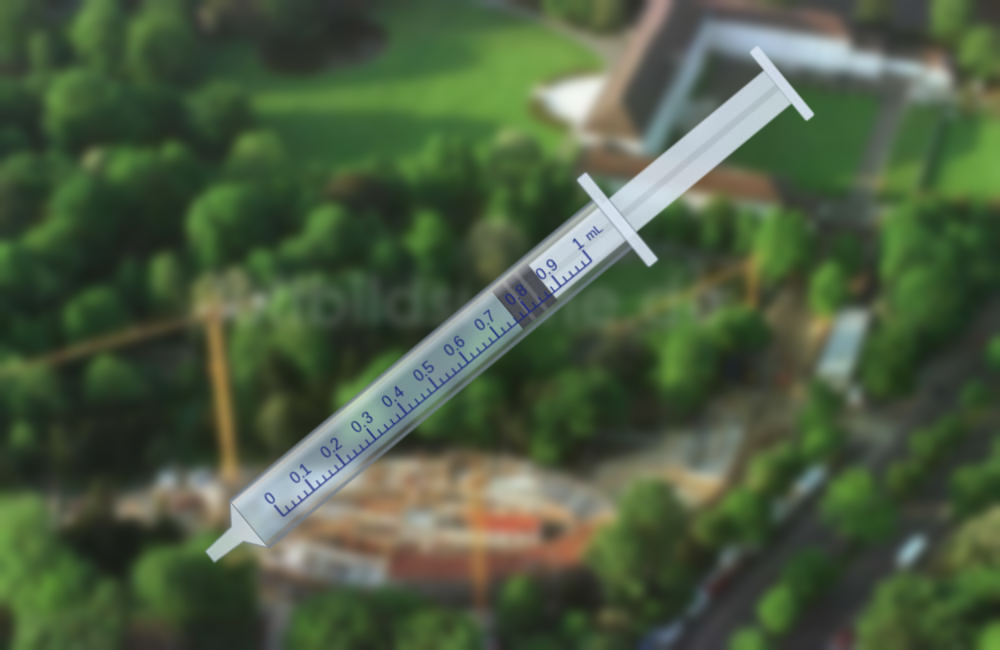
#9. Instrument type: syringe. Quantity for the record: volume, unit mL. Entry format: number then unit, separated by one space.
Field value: 0.76 mL
